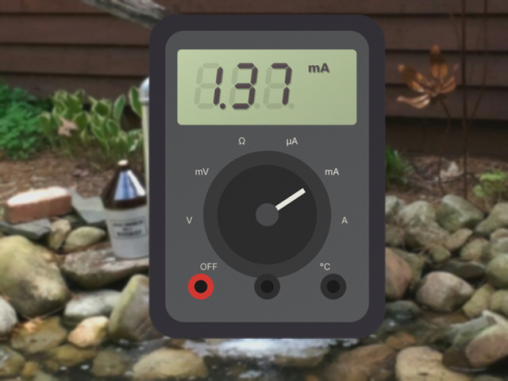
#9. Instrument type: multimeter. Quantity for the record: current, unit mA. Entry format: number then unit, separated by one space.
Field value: 1.37 mA
